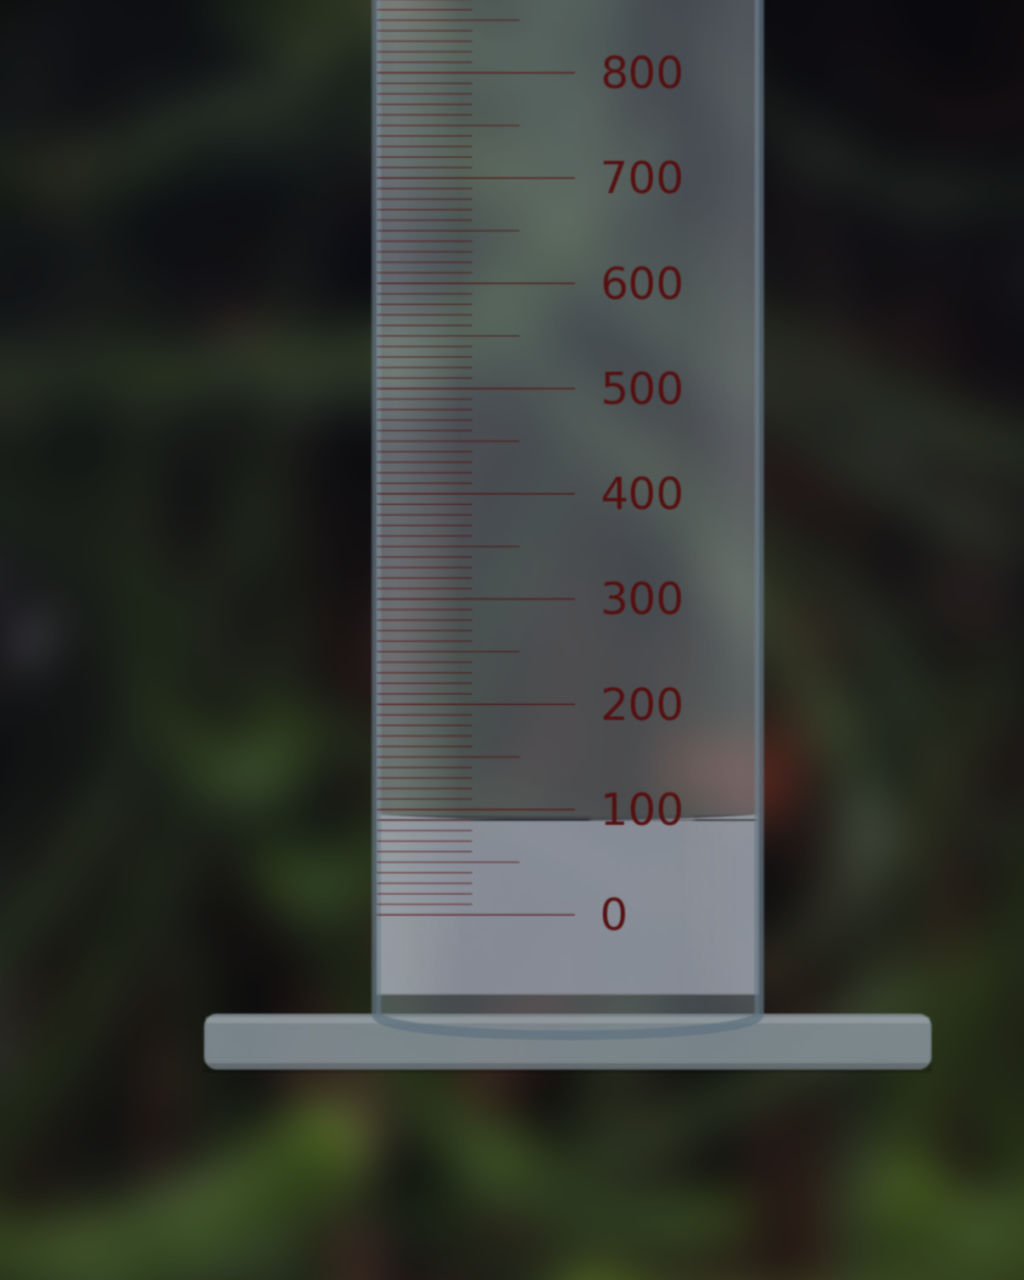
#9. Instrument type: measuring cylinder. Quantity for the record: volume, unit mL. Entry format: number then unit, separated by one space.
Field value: 90 mL
